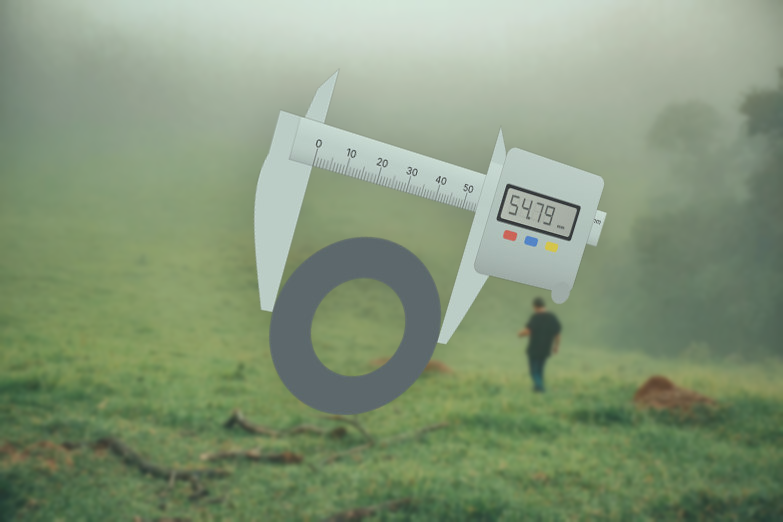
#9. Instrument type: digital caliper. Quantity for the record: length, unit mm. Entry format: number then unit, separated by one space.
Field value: 54.79 mm
